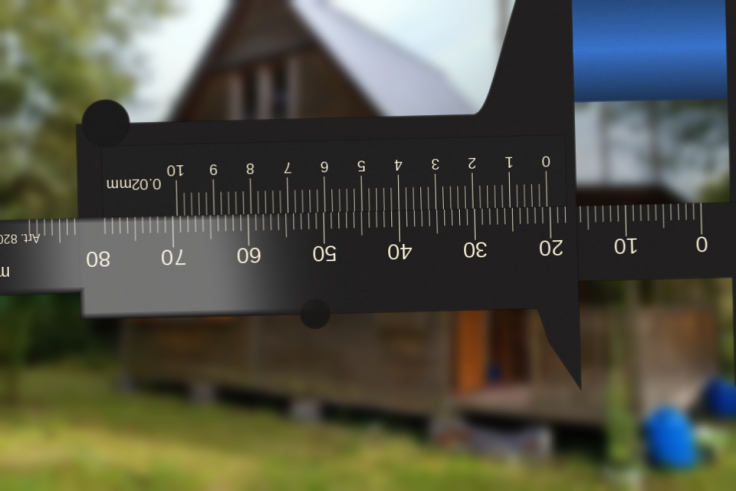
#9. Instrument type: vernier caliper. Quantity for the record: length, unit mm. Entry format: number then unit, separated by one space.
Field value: 20.4 mm
